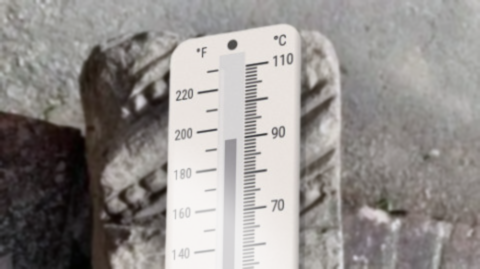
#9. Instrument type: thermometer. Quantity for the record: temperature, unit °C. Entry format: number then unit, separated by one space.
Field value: 90 °C
